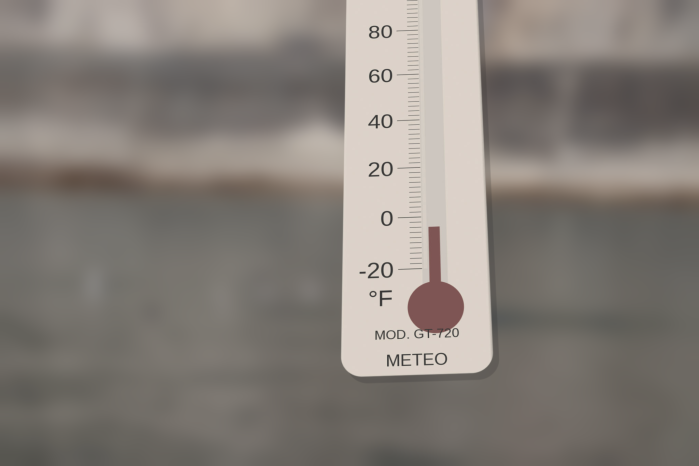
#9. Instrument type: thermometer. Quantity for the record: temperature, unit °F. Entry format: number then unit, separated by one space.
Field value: -4 °F
